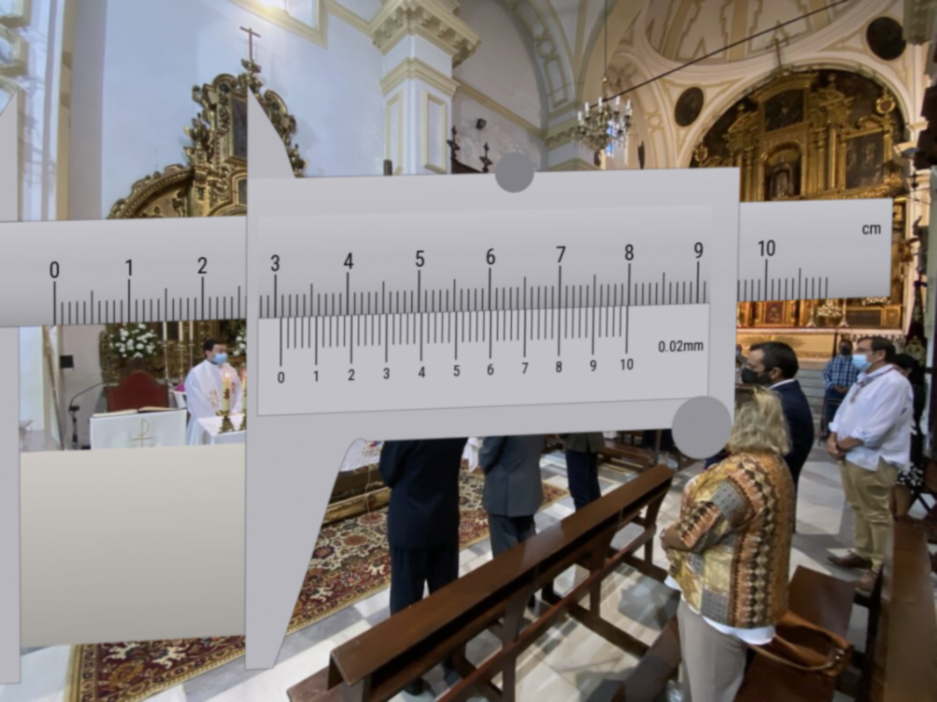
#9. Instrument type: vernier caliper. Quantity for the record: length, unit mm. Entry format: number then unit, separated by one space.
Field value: 30.8 mm
